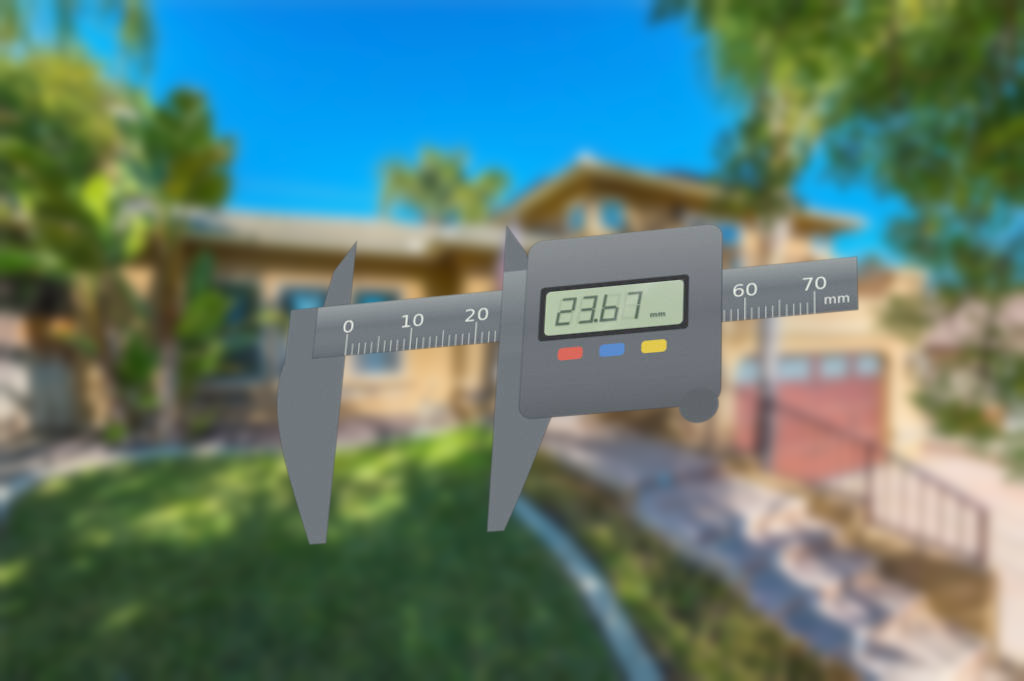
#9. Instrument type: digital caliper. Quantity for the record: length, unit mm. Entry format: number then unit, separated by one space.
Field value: 23.67 mm
